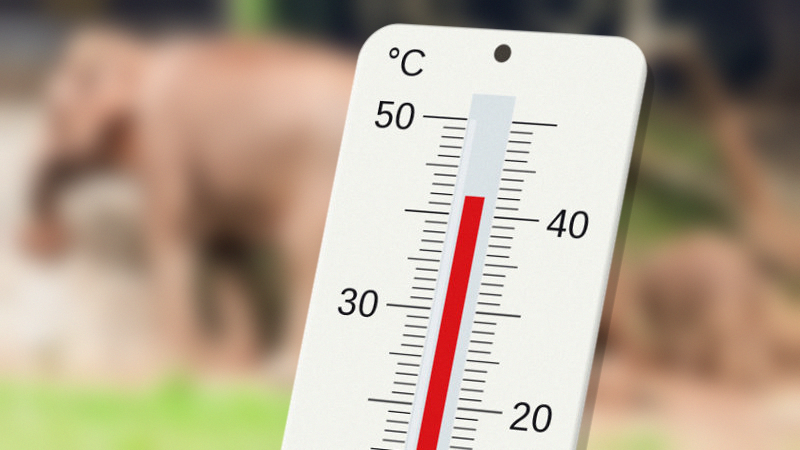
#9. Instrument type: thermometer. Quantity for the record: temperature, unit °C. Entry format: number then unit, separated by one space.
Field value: 42 °C
